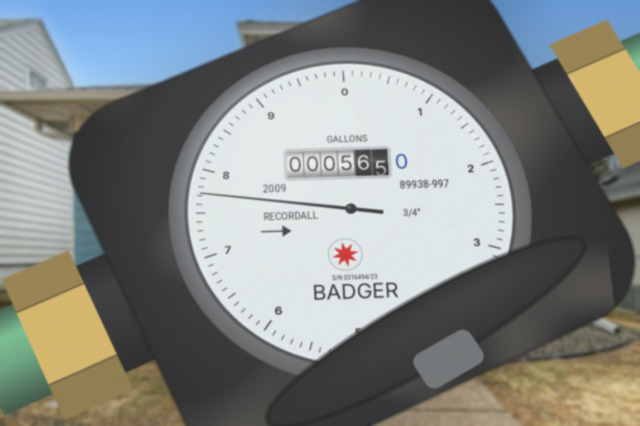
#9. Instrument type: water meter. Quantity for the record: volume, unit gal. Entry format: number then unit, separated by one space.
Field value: 5647.7 gal
